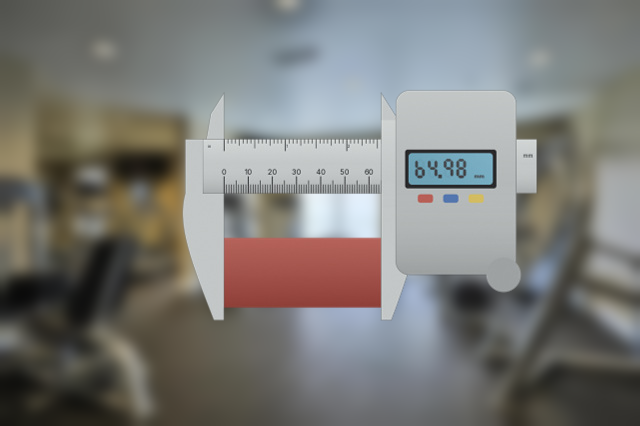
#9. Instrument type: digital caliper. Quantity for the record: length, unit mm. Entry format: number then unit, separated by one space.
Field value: 64.98 mm
